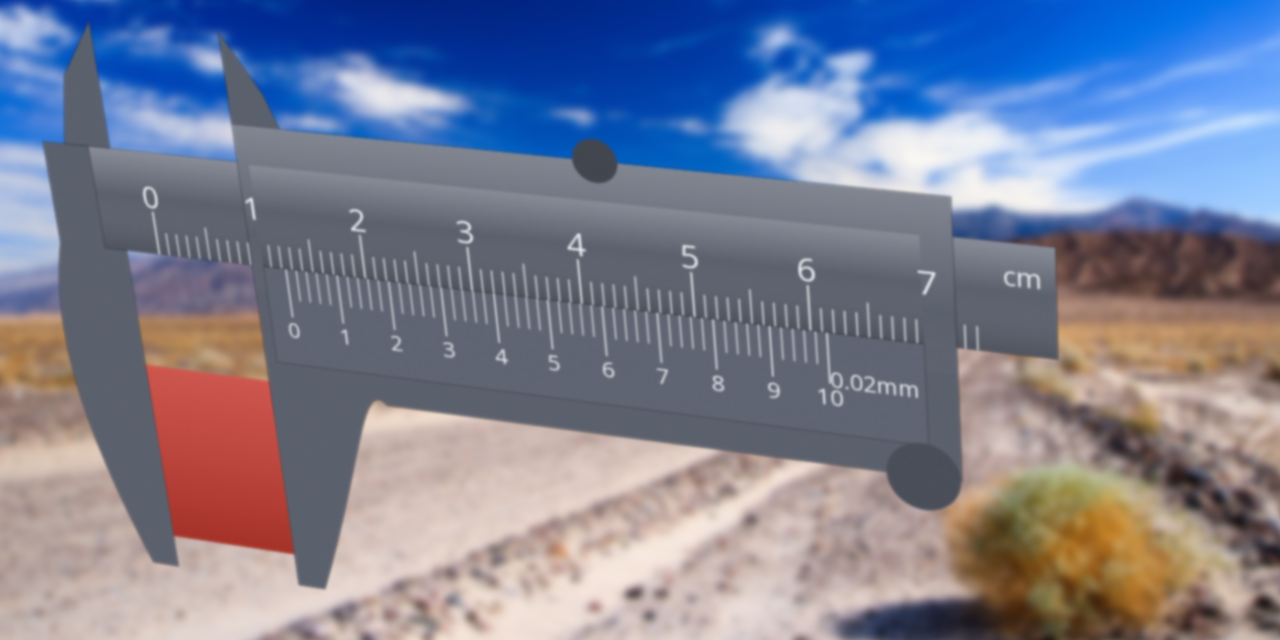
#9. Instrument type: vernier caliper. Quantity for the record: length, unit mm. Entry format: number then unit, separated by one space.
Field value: 12.4 mm
